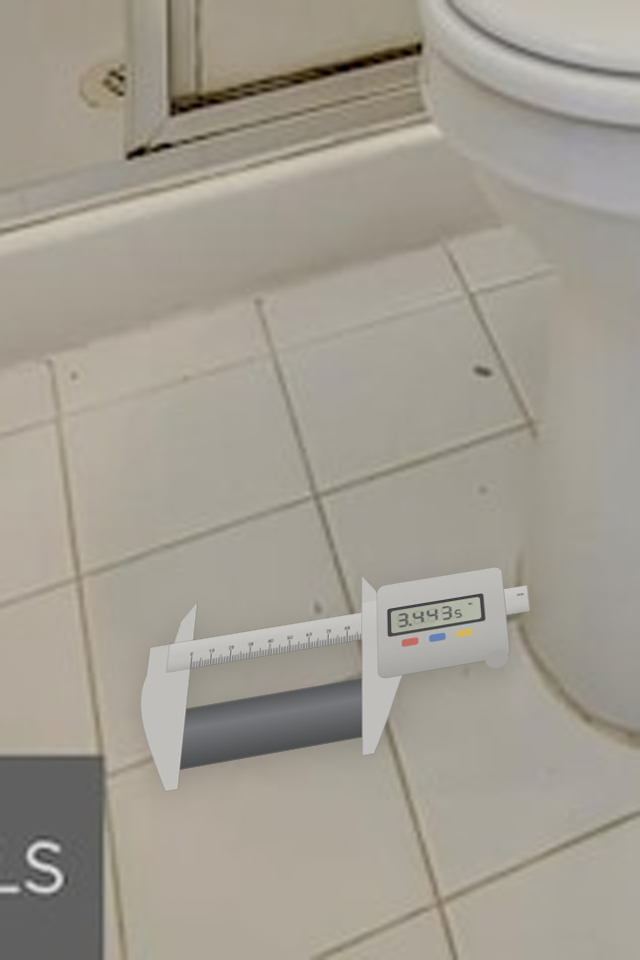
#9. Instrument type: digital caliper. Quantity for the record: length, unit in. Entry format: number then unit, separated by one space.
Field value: 3.4435 in
